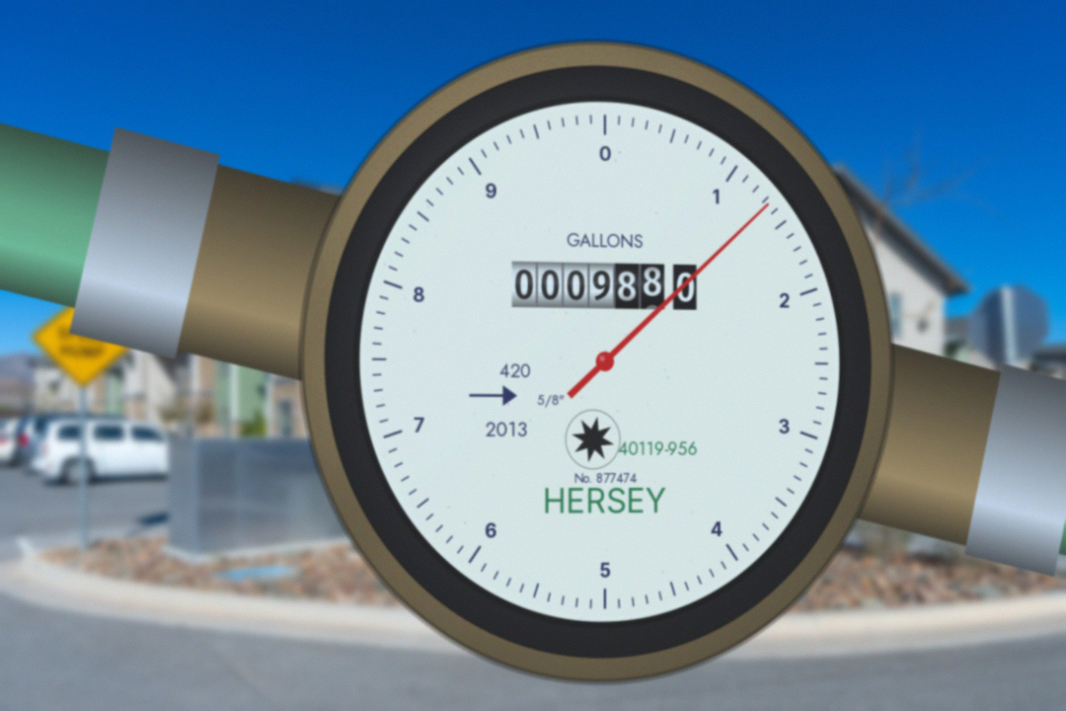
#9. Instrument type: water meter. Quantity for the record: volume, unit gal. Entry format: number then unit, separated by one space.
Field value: 9881.3 gal
